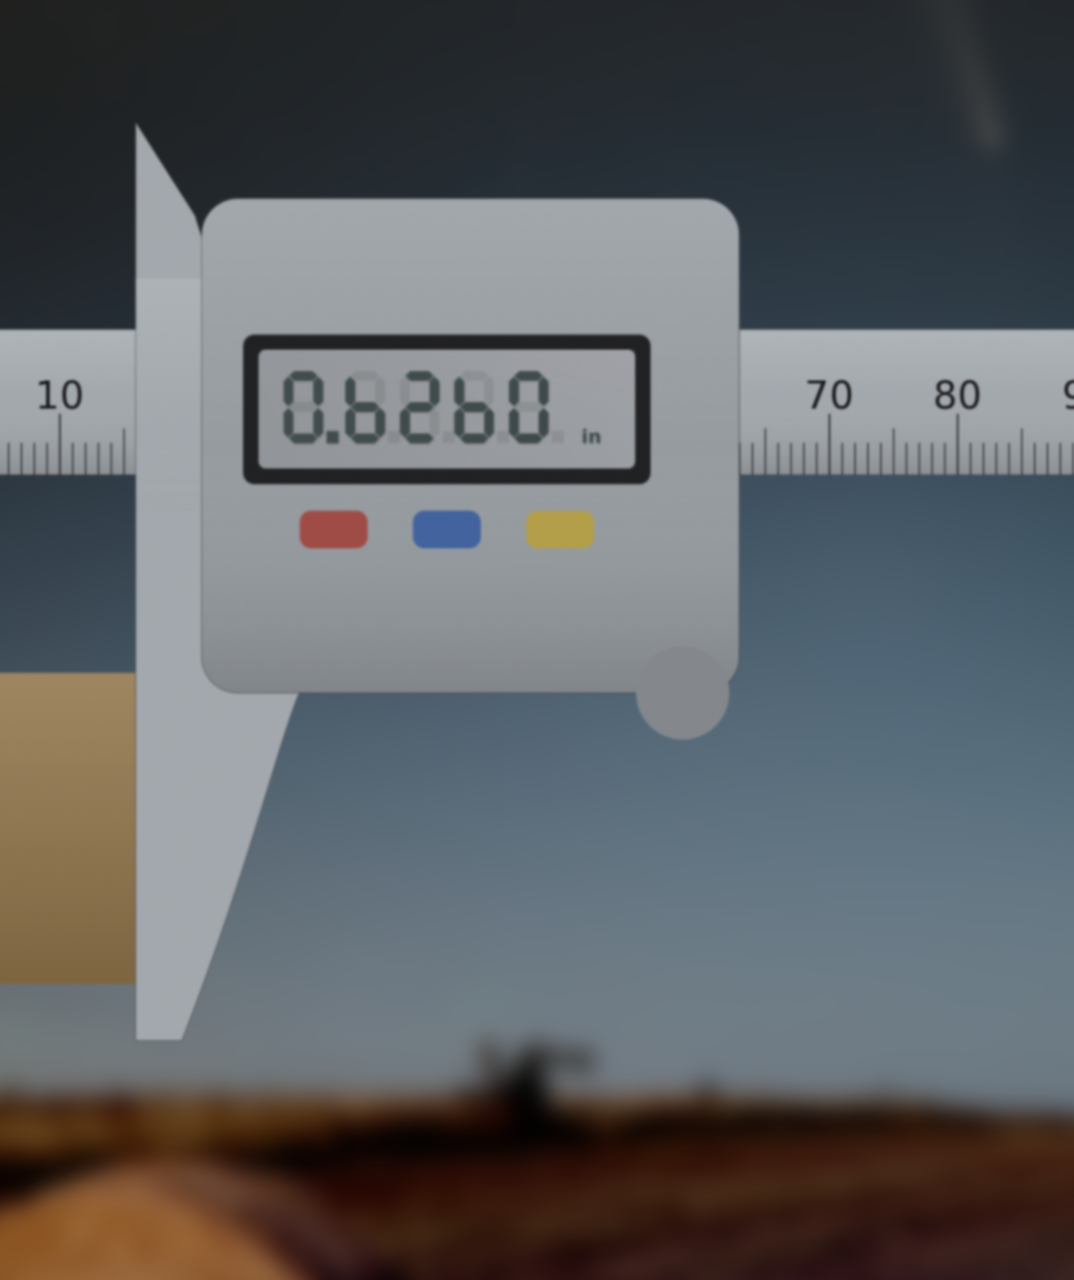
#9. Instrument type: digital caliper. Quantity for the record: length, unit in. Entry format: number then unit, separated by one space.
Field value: 0.6260 in
